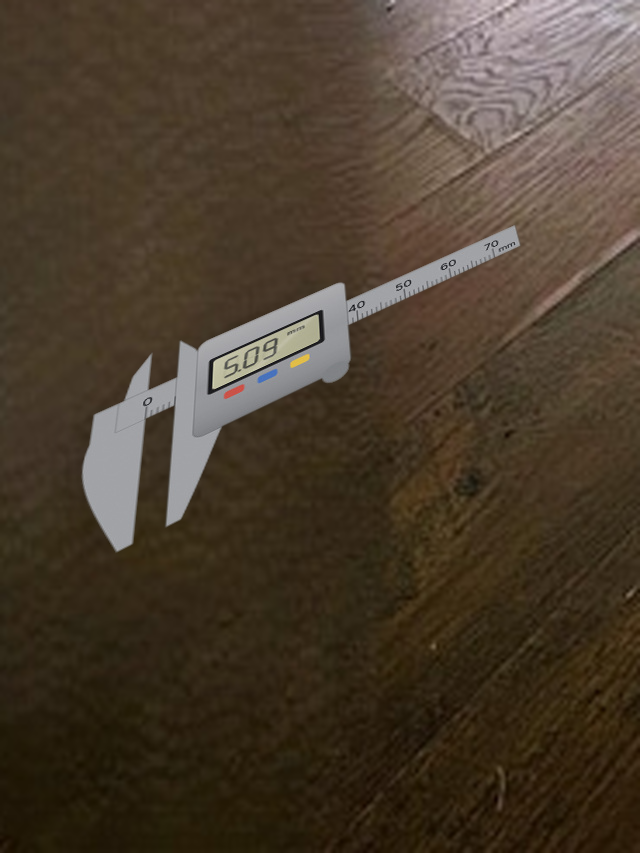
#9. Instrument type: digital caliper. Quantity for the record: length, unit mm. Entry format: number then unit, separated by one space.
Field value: 5.09 mm
